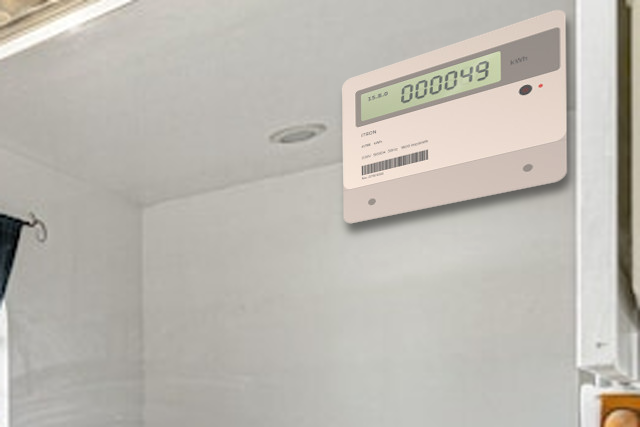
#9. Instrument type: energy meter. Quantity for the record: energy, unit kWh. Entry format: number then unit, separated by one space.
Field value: 49 kWh
